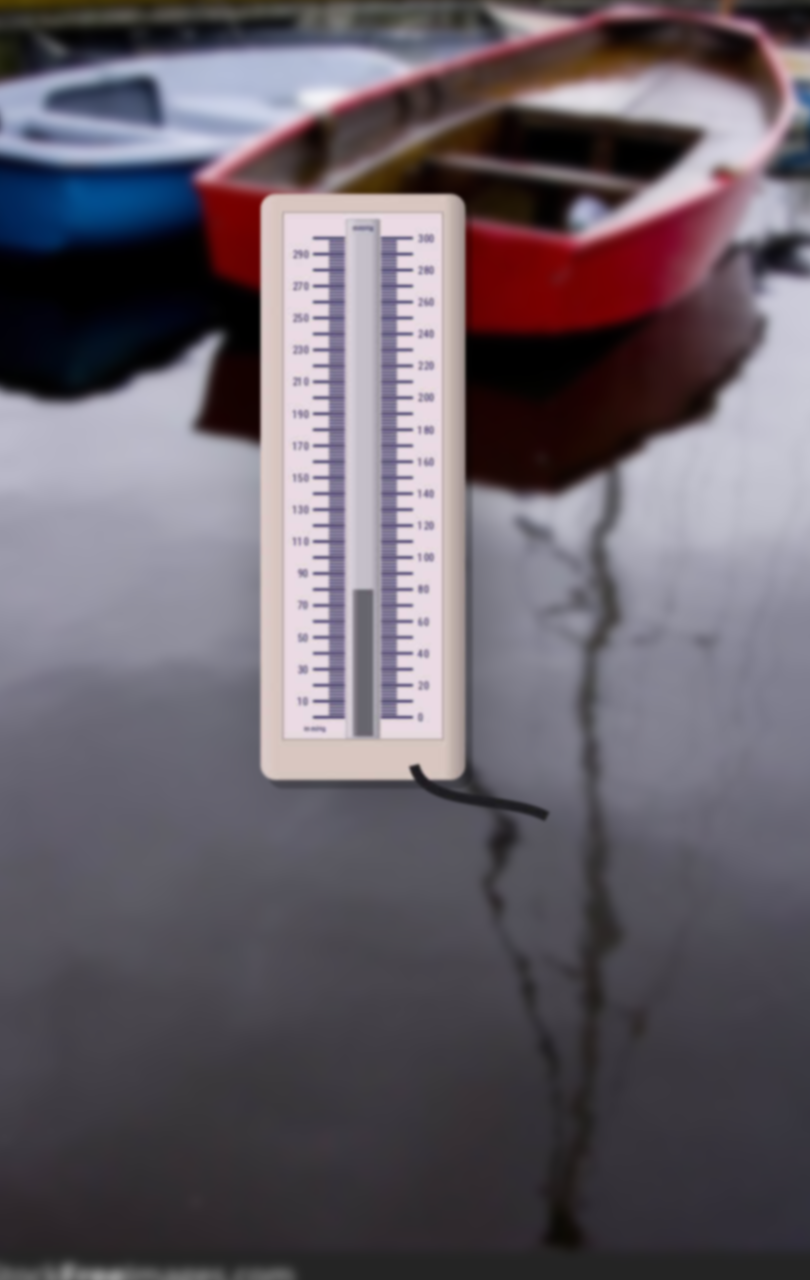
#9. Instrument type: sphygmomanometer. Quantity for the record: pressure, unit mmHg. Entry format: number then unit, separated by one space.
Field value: 80 mmHg
